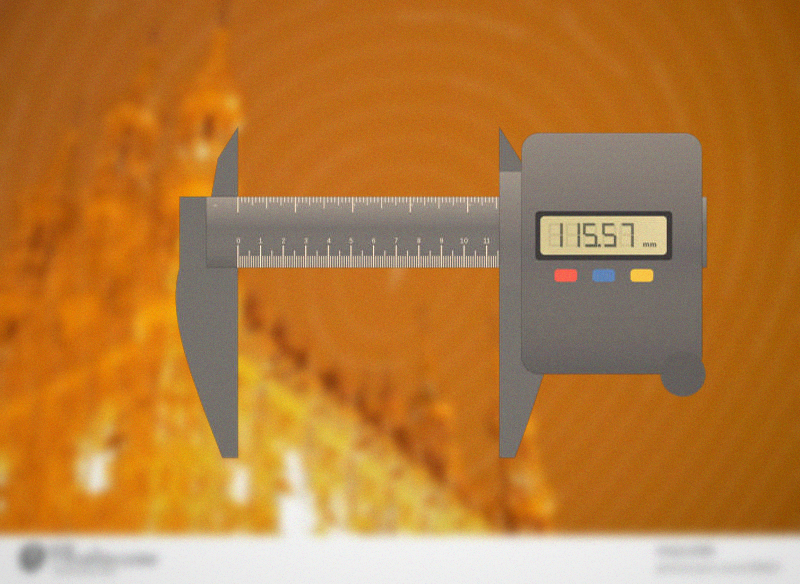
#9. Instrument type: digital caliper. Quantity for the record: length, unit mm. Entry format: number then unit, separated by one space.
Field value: 115.57 mm
